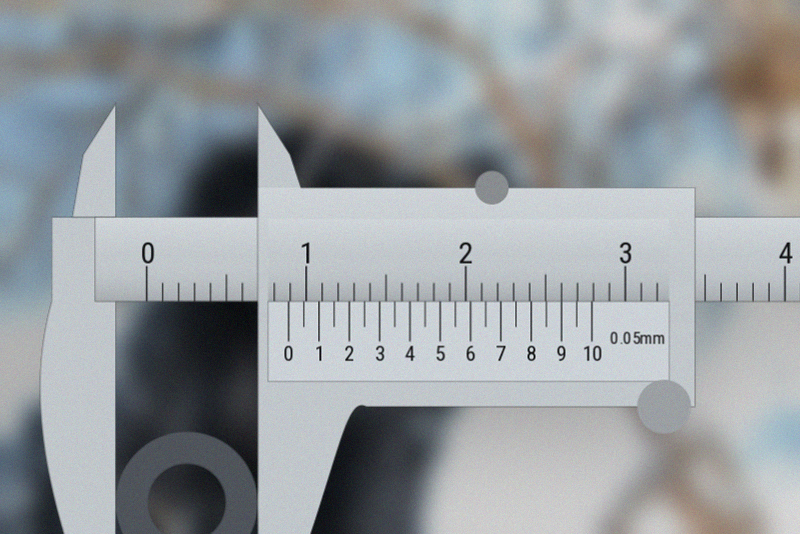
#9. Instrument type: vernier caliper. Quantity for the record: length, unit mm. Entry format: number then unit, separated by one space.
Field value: 8.9 mm
